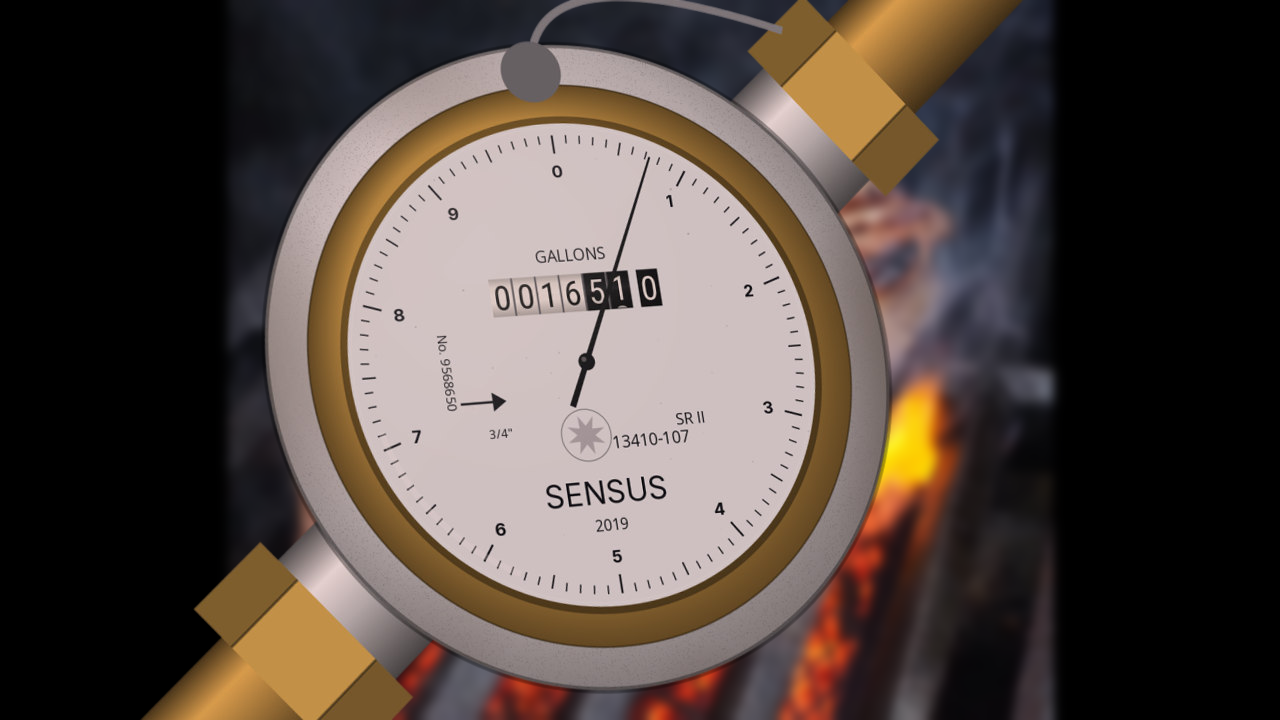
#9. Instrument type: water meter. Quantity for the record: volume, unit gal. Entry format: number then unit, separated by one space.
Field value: 16510.7 gal
